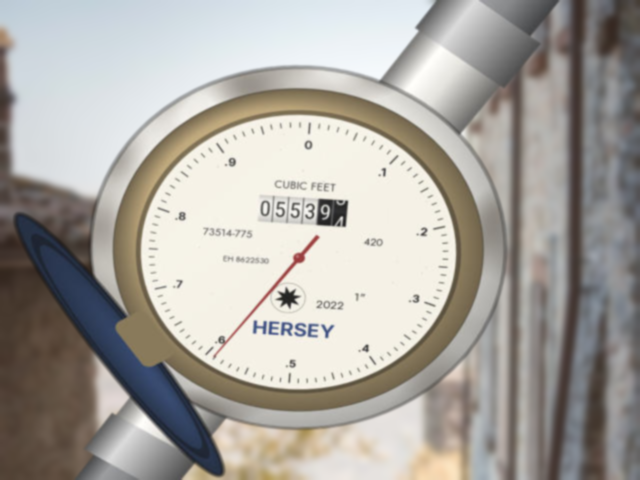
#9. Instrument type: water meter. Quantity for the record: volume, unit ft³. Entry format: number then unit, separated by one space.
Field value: 55393.59 ft³
